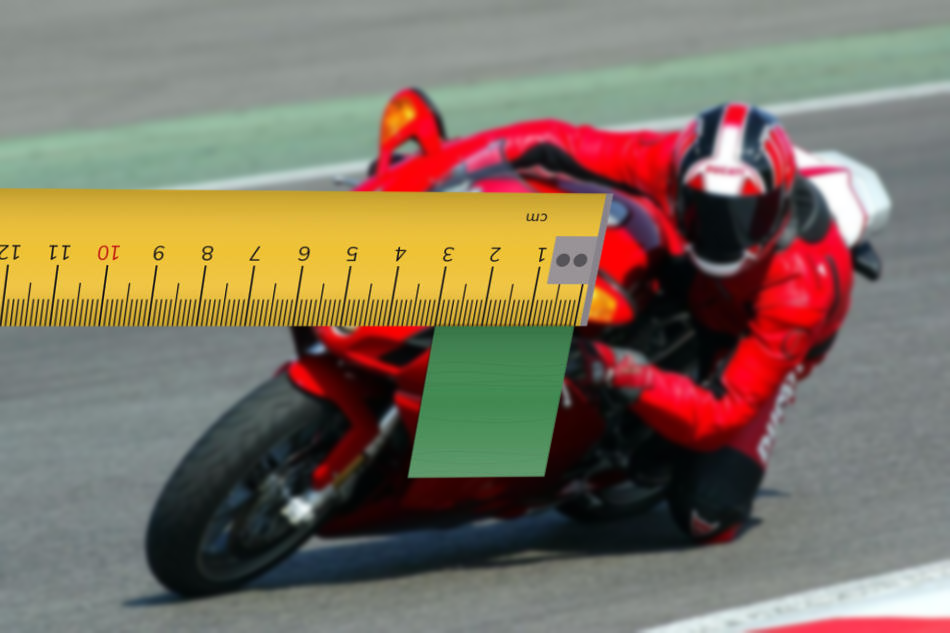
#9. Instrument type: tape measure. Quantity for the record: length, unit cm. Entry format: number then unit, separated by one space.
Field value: 3 cm
